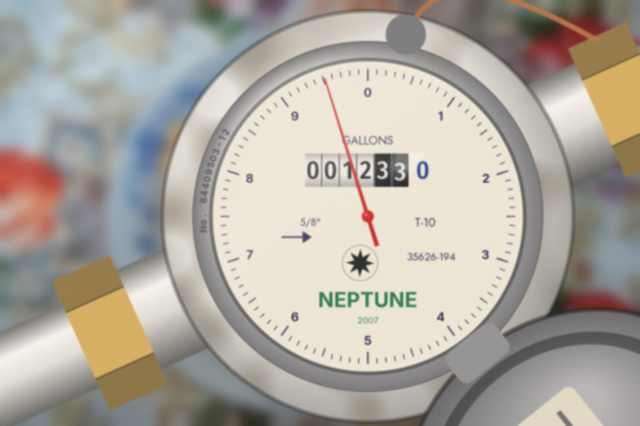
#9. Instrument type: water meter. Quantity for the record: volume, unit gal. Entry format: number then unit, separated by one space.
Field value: 12329.5 gal
